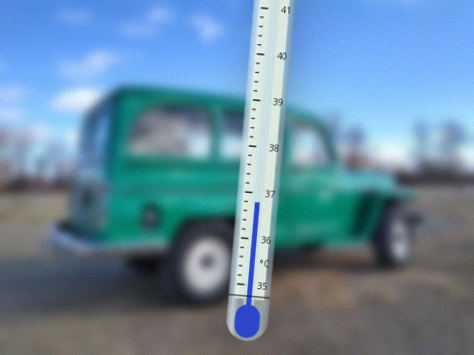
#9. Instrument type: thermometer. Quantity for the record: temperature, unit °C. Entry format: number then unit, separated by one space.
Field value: 36.8 °C
